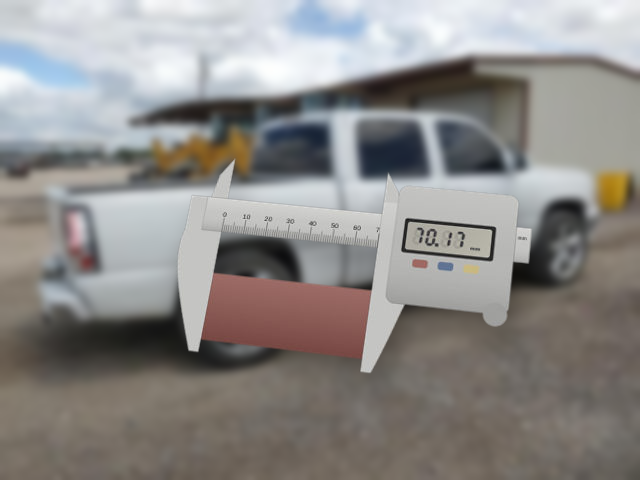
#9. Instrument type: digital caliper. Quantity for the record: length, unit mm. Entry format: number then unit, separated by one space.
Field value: 70.17 mm
